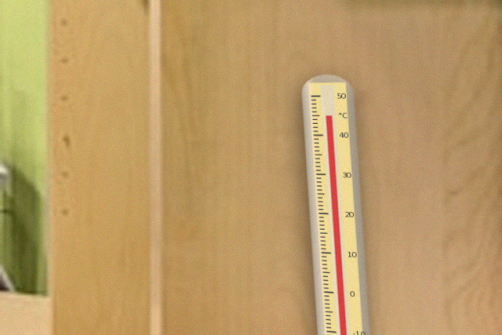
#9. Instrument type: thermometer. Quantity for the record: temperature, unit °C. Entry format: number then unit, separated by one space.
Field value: 45 °C
